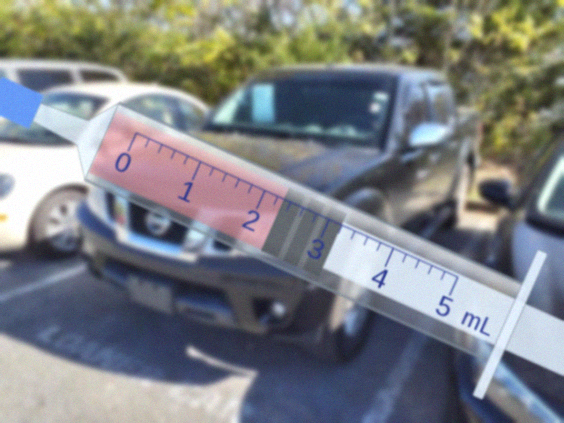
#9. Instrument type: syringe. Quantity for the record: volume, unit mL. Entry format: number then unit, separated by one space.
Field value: 2.3 mL
